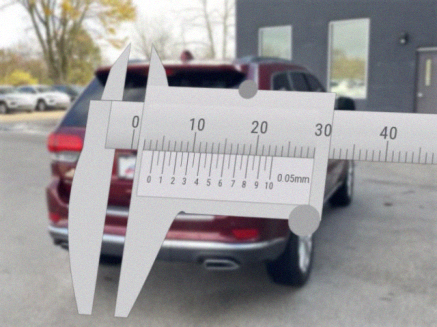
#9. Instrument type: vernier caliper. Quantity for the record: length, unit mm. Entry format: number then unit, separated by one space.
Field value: 3.6 mm
